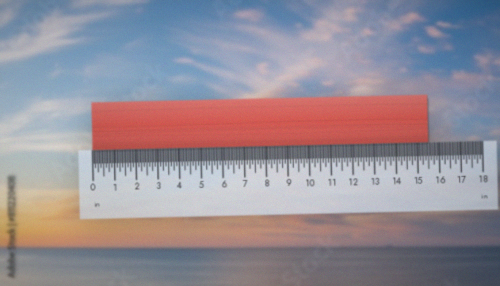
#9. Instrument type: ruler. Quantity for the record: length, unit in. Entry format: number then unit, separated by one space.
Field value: 15.5 in
